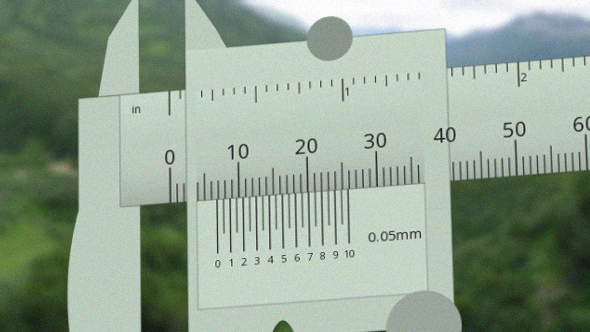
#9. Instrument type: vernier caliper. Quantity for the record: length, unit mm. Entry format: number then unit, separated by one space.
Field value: 6.8 mm
